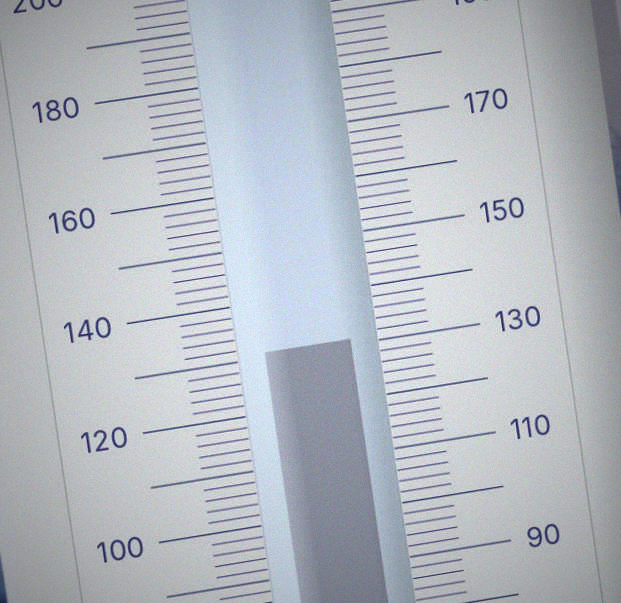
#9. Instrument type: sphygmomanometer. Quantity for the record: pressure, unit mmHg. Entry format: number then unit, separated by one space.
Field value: 131 mmHg
